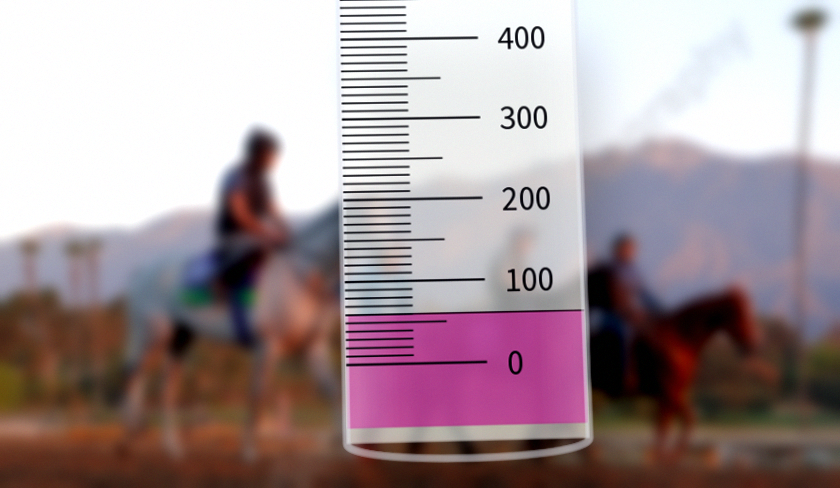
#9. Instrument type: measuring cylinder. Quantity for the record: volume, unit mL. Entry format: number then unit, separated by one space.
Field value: 60 mL
